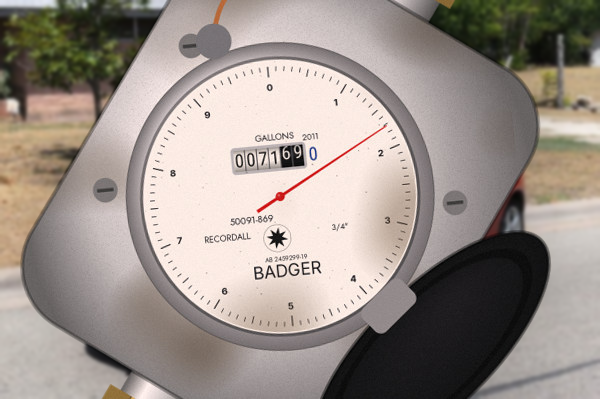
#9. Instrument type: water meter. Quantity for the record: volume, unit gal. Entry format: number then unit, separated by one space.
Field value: 71691.7 gal
